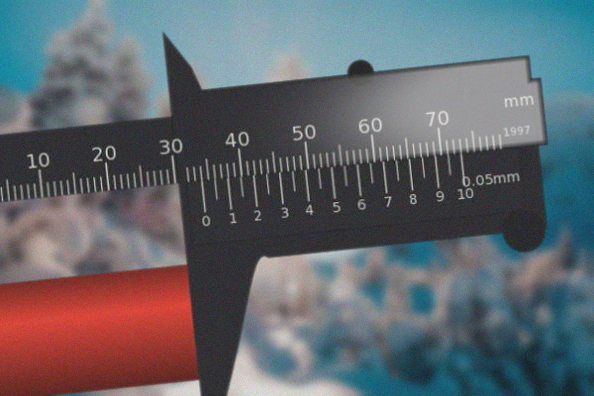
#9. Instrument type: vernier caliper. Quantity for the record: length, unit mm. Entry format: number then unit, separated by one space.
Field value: 34.0 mm
